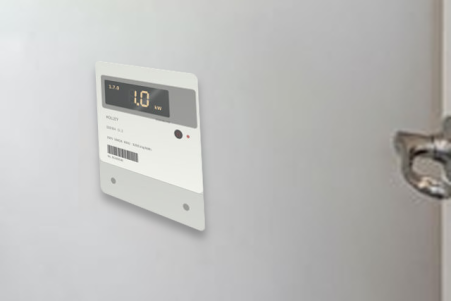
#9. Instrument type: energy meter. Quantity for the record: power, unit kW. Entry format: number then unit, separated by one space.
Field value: 1.0 kW
